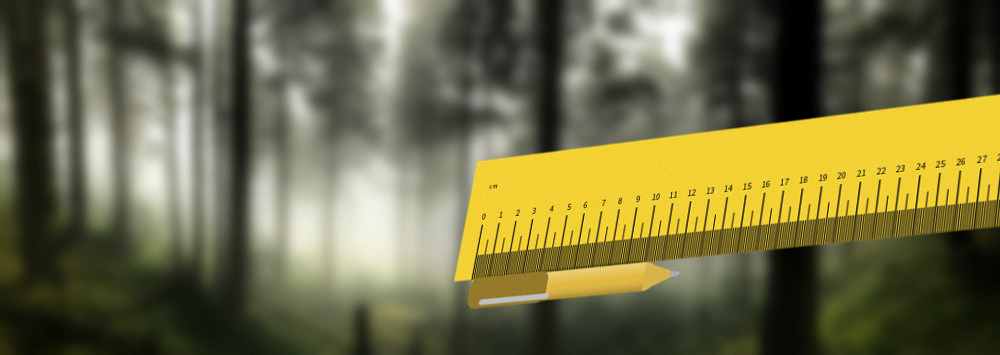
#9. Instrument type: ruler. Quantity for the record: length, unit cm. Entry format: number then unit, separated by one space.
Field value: 12 cm
